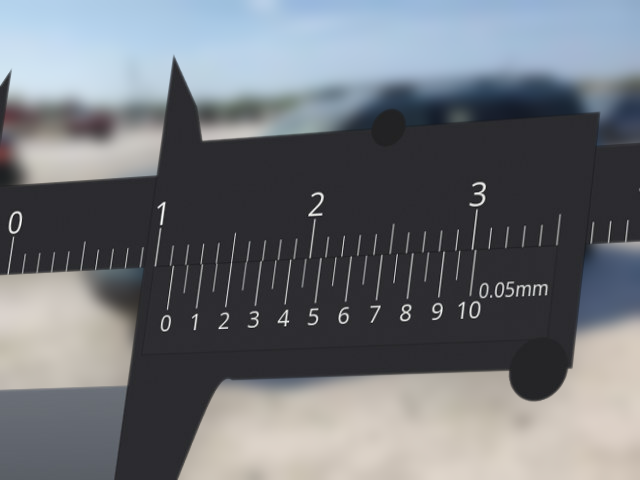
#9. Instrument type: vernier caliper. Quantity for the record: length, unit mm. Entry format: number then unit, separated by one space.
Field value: 11.2 mm
